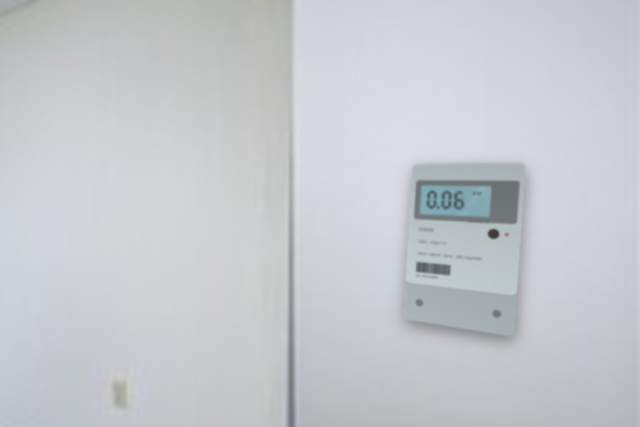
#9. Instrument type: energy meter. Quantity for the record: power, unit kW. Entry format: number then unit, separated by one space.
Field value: 0.06 kW
